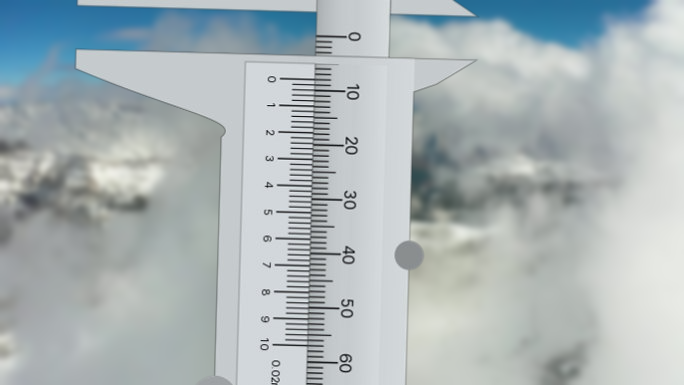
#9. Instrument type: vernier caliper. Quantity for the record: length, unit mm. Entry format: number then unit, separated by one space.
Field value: 8.0 mm
